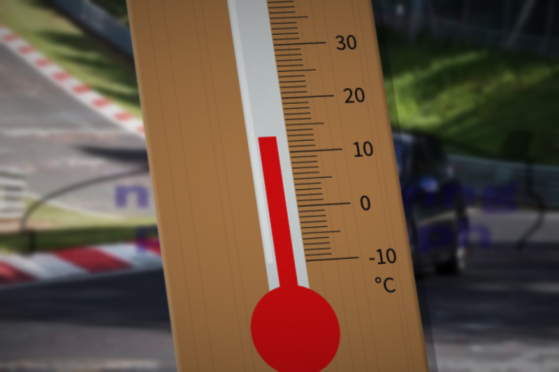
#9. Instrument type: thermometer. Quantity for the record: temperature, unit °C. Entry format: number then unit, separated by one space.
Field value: 13 °C
